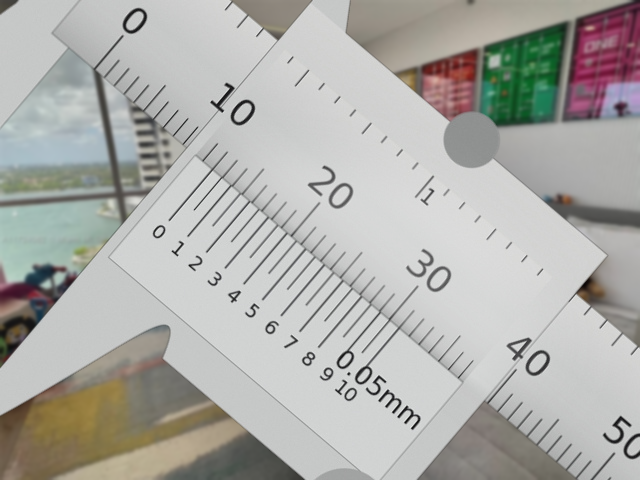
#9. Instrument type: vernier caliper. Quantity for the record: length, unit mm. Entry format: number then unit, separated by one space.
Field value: 12.0 mm
